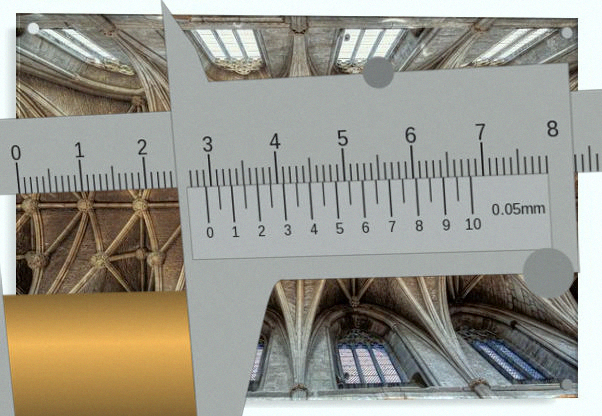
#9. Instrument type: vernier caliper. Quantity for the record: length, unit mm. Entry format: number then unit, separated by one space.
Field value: 29.2 mm
